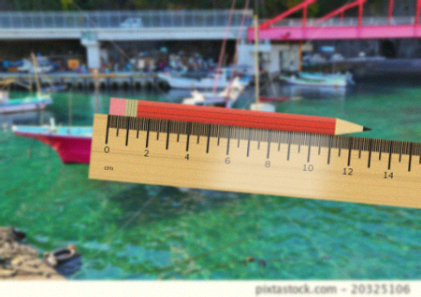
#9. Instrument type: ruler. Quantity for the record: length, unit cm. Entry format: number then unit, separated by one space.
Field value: 13 cm
